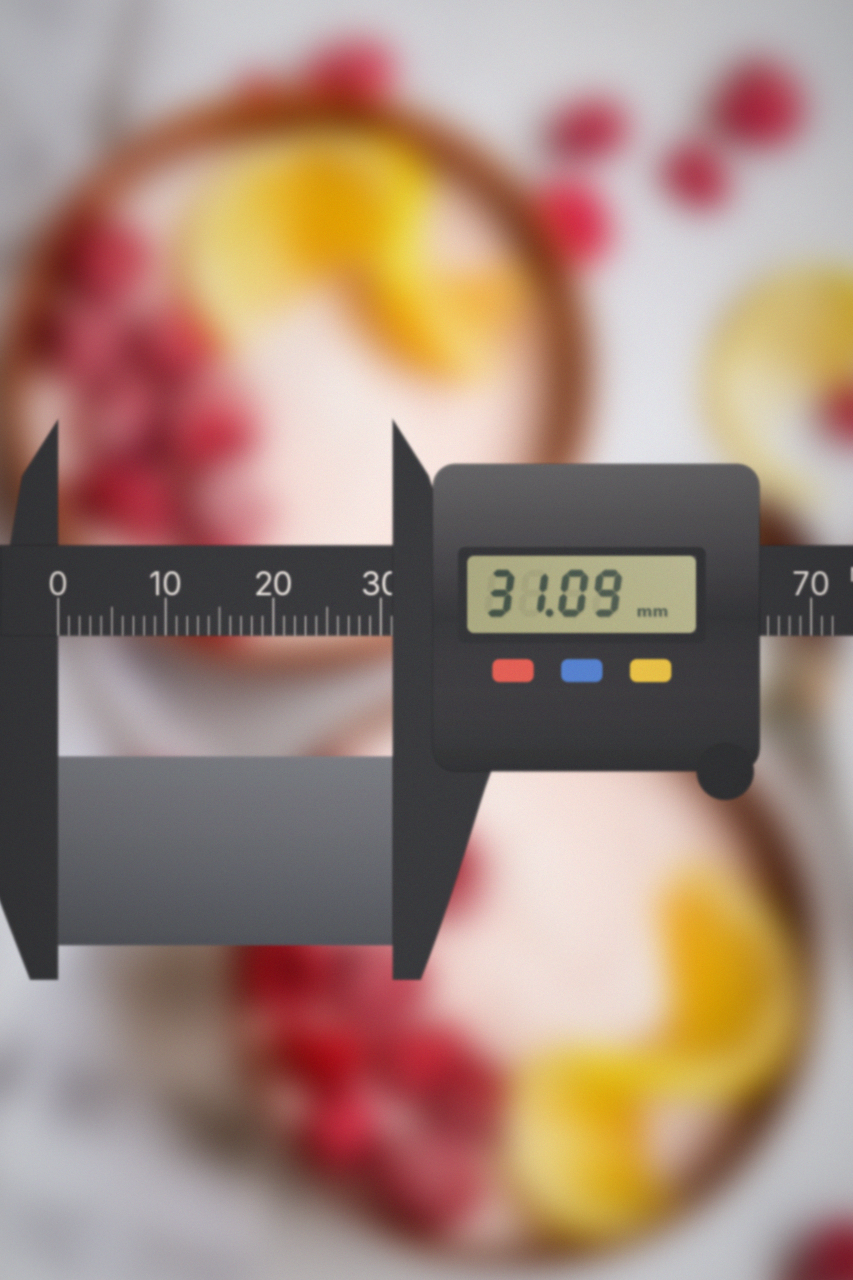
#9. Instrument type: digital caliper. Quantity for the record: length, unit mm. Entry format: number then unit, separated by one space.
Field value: 31.09 mm
